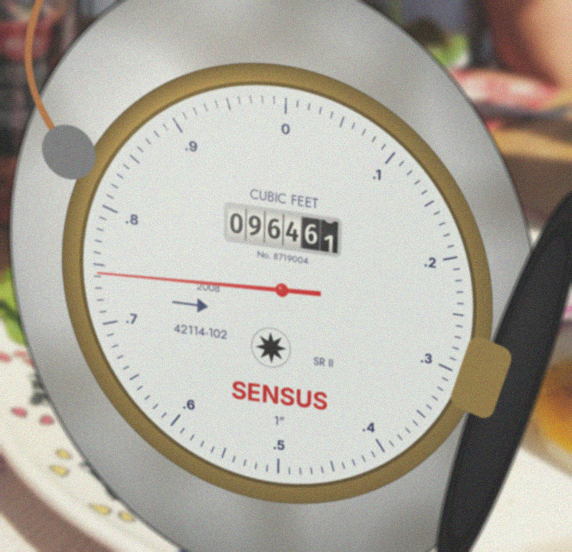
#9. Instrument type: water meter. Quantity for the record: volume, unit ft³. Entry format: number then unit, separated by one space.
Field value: 96460.74 ft³
